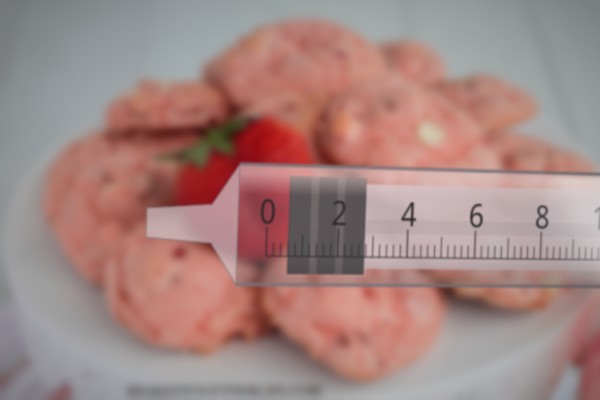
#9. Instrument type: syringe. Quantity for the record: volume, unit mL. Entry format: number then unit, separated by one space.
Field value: 0.6 mL
